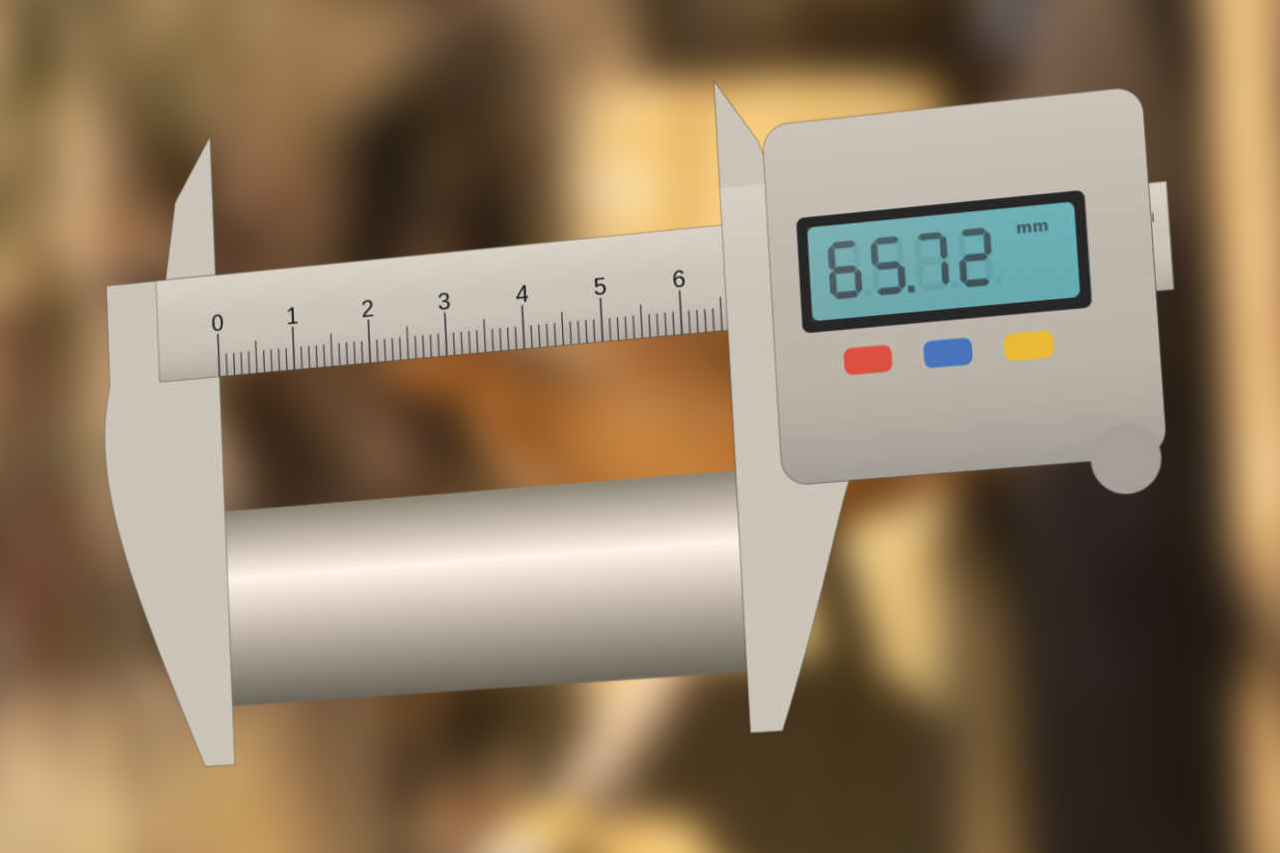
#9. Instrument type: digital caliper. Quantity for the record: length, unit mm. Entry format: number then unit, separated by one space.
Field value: 65.72 mm
